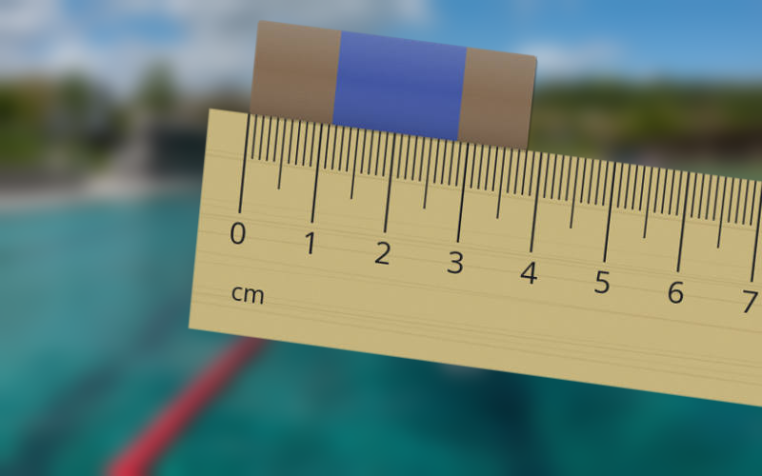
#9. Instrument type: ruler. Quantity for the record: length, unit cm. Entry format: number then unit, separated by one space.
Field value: 3.8 cm
